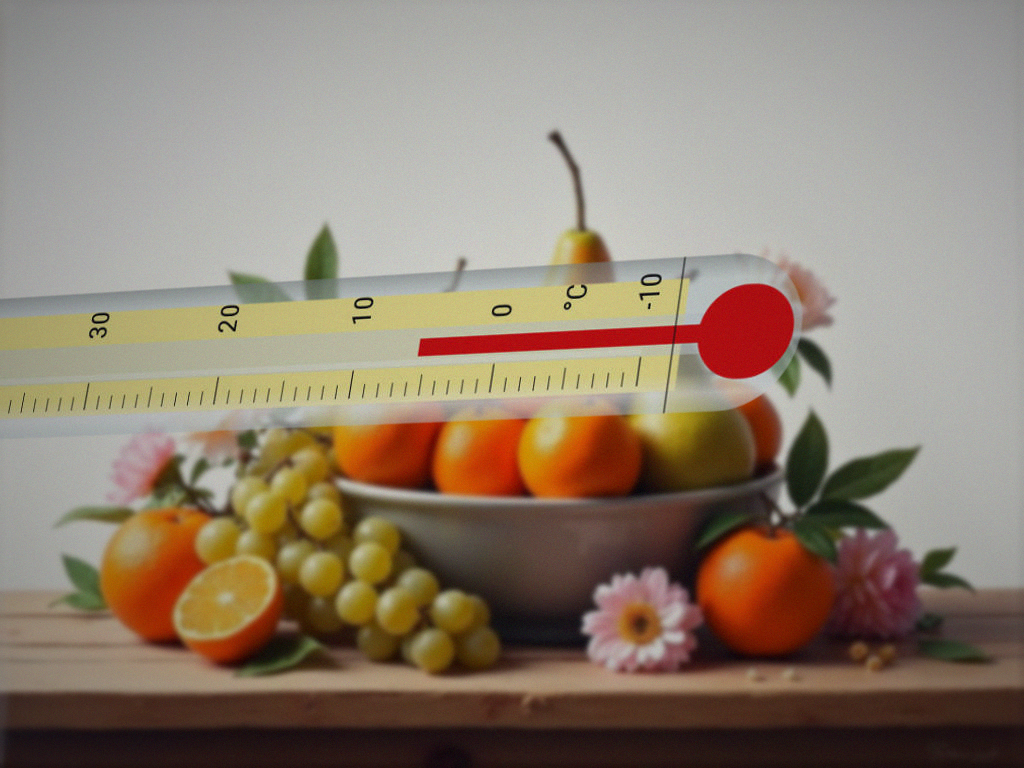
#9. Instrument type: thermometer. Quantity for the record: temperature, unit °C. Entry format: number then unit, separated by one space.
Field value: 5.5 °C
